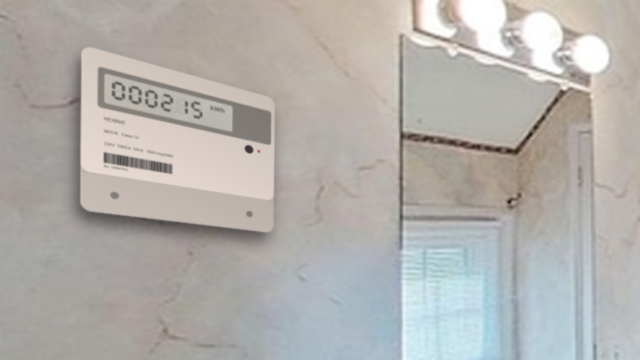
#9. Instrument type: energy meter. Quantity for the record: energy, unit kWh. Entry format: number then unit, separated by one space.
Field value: 215 kWh
